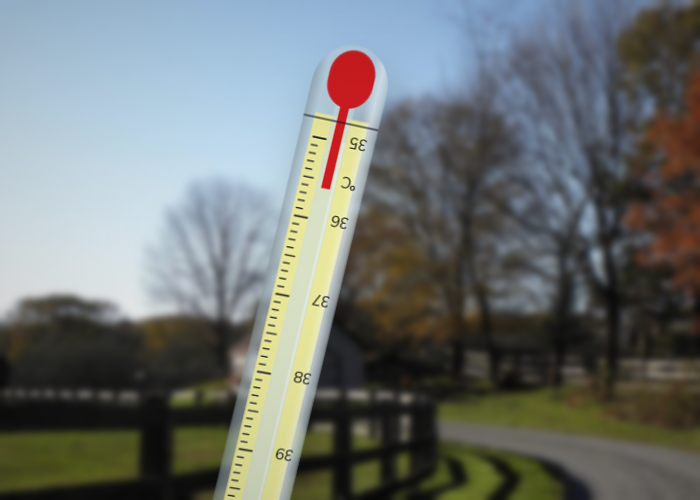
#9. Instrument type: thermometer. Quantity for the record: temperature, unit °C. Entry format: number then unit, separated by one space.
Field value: 35.6 °C
